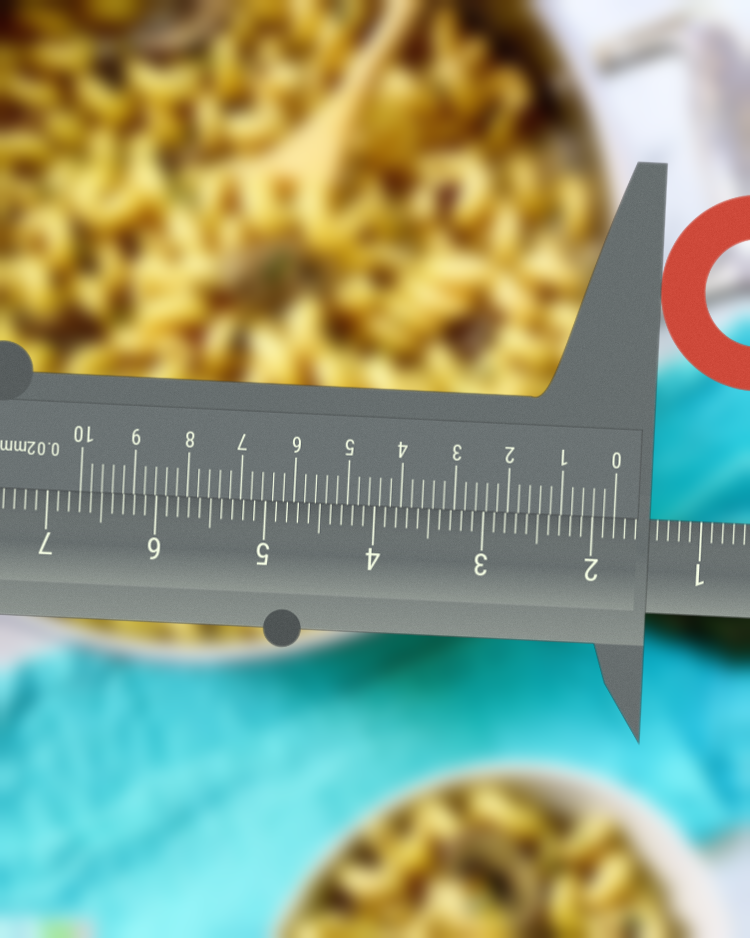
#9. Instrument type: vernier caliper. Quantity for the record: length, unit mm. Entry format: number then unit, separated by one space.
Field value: 18.0 mm
